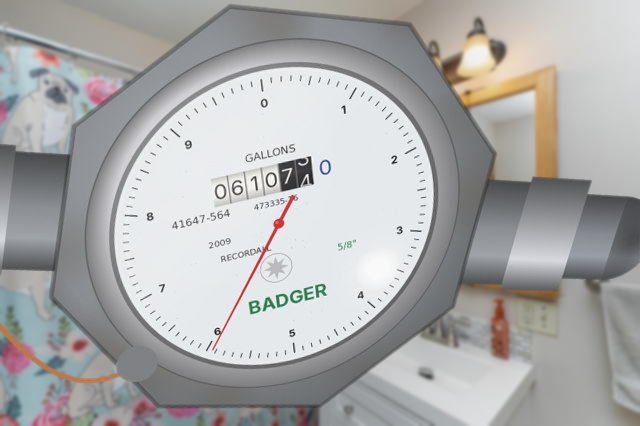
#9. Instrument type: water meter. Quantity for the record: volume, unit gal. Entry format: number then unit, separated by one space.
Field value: 610735.9 gal
